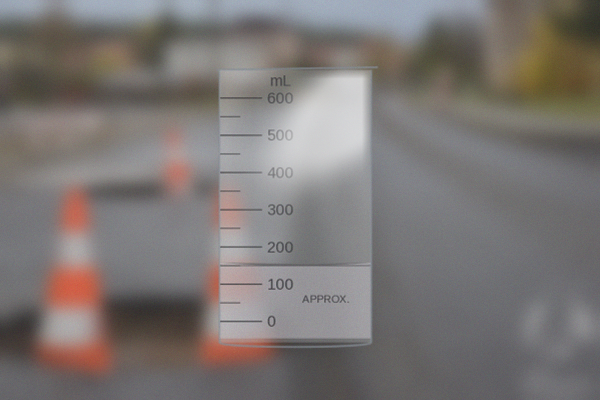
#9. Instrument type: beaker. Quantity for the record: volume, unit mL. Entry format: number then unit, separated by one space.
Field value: 150 mL
